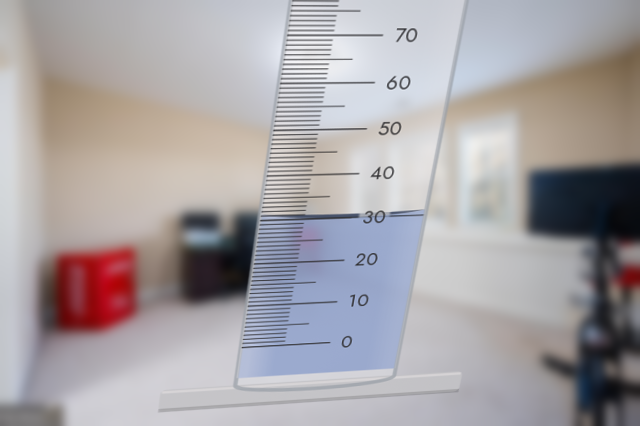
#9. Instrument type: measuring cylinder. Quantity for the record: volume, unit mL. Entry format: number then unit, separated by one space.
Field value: 30 mL
